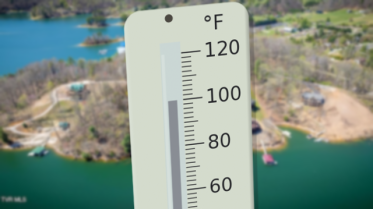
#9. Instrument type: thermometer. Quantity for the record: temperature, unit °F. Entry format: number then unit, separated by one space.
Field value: 100 °F
